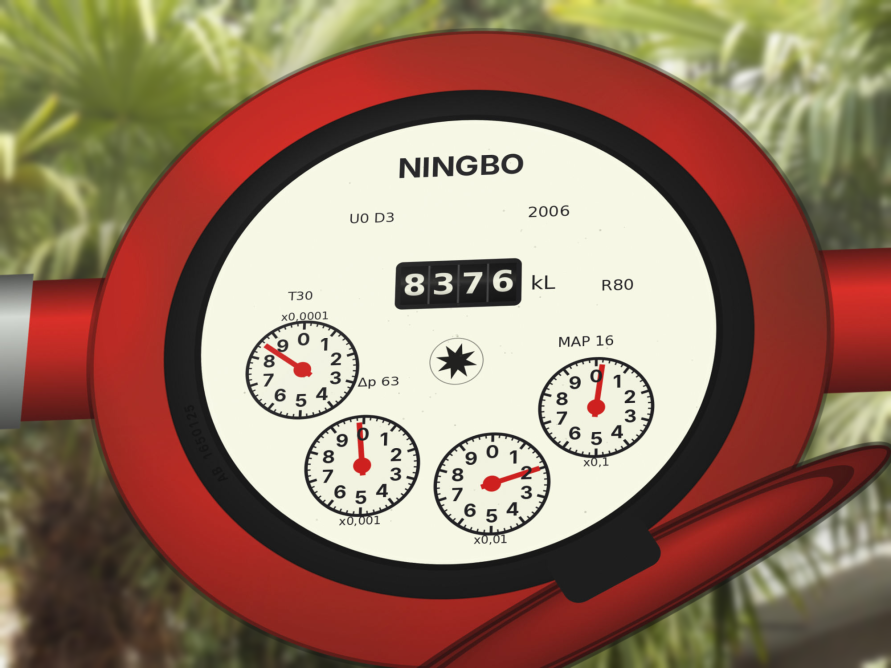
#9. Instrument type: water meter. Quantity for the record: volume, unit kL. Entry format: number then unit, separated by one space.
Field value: 8376.0198 kL
